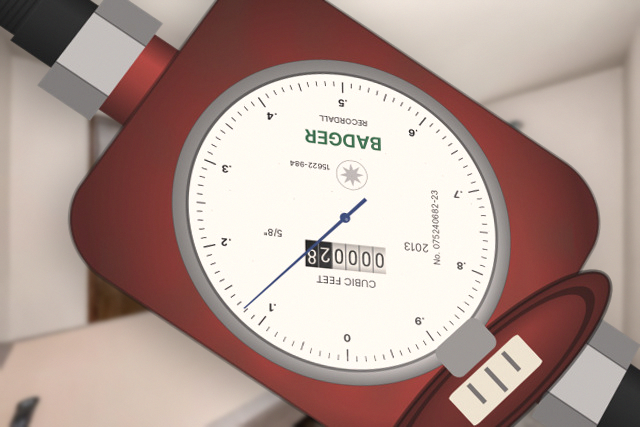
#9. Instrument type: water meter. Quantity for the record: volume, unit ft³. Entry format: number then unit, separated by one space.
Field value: 28.12 ft³
